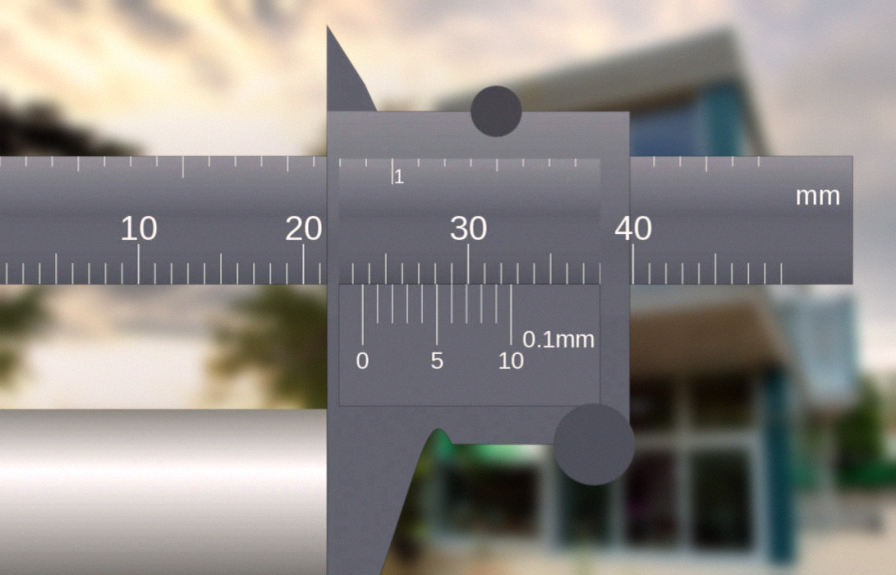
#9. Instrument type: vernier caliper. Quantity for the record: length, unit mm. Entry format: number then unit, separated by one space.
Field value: 23.6 mm
